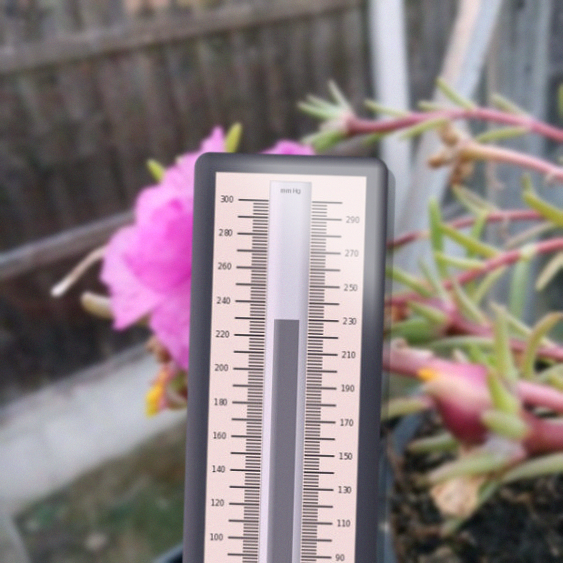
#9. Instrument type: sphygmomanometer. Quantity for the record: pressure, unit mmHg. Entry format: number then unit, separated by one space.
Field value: 230 mmHg
